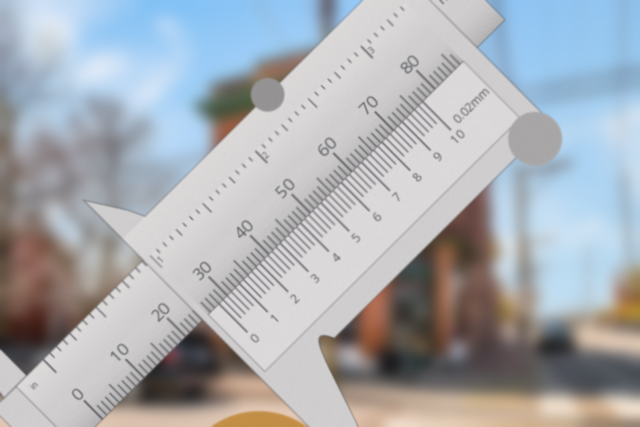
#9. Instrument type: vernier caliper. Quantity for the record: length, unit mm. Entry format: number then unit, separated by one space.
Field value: 28.0 mm
